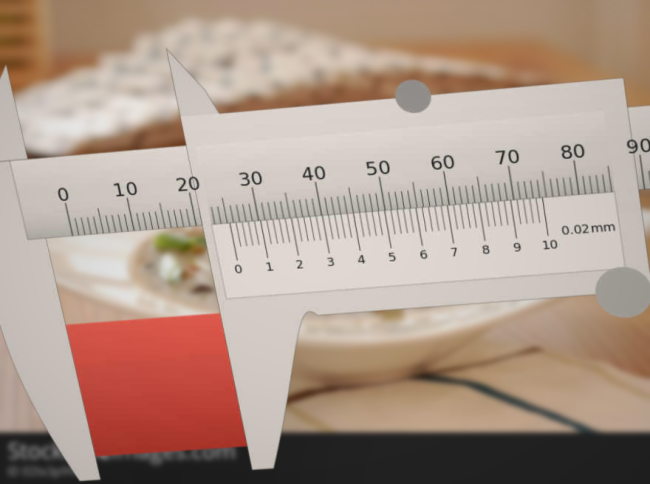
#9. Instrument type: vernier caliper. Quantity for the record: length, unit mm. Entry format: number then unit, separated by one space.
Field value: 25.4 mm
